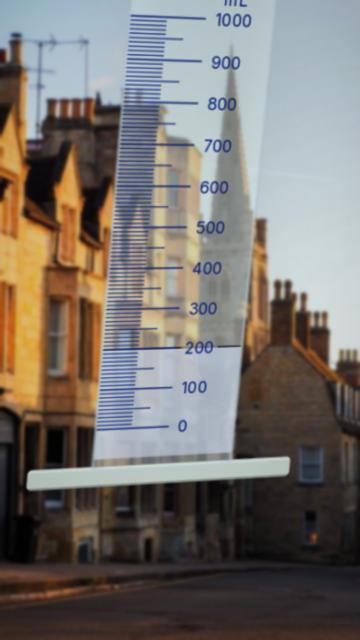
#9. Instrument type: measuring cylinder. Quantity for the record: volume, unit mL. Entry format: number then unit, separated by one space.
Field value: 200 mL
